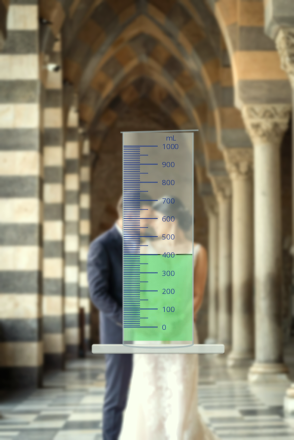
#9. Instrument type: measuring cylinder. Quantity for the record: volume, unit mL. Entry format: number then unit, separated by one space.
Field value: 400 mL
